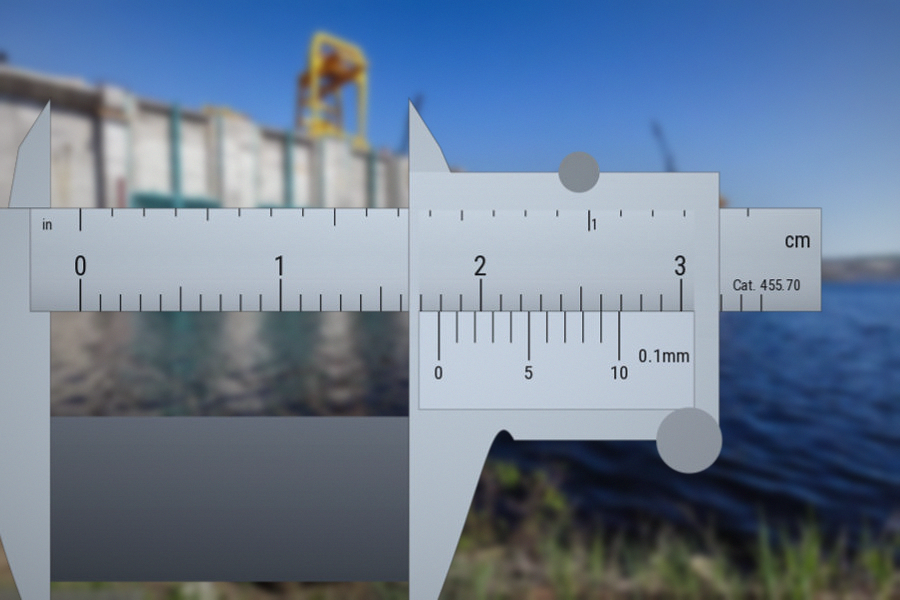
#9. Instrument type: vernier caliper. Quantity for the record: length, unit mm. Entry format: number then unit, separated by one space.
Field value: 17.9 mm
